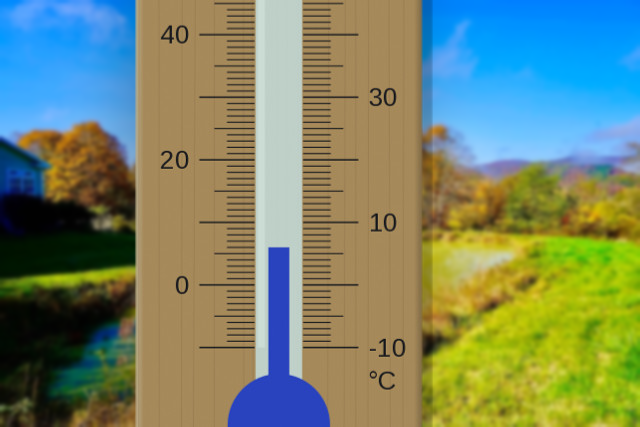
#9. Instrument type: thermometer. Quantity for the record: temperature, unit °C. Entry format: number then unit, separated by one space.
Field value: 6 °C
